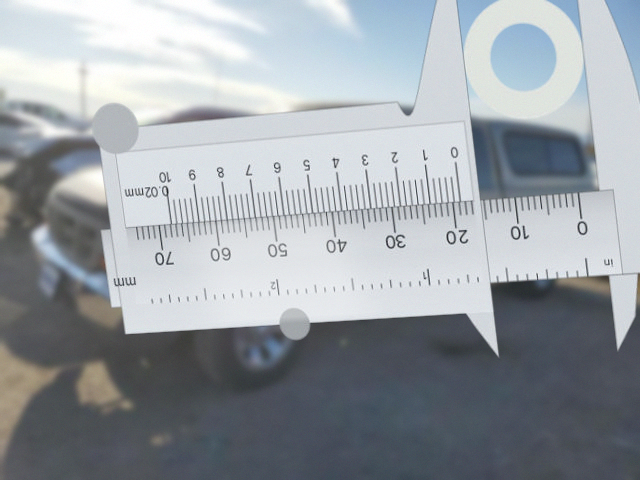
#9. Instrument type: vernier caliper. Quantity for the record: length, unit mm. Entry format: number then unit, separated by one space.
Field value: 18.8 mm
